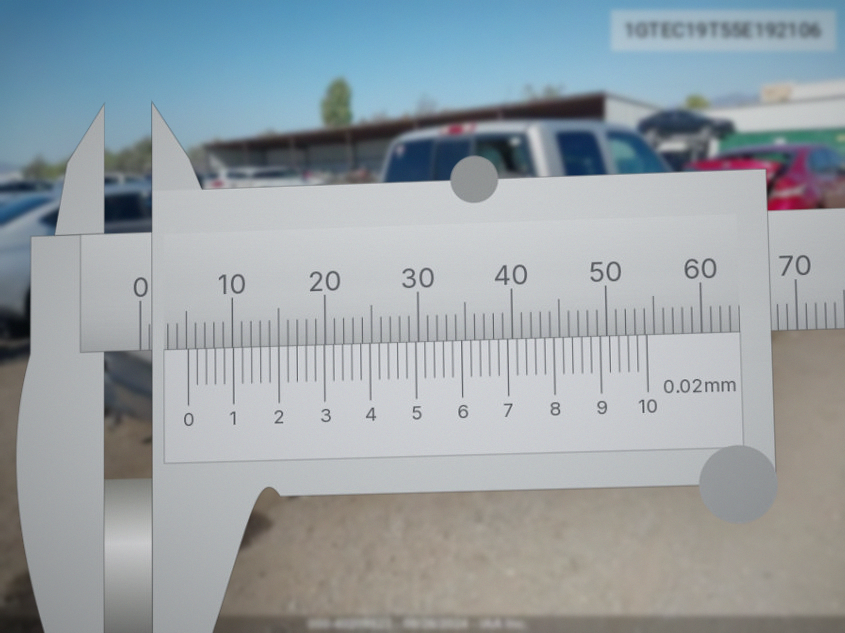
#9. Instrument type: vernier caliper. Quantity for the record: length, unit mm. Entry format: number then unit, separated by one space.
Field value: 5.2 mm
